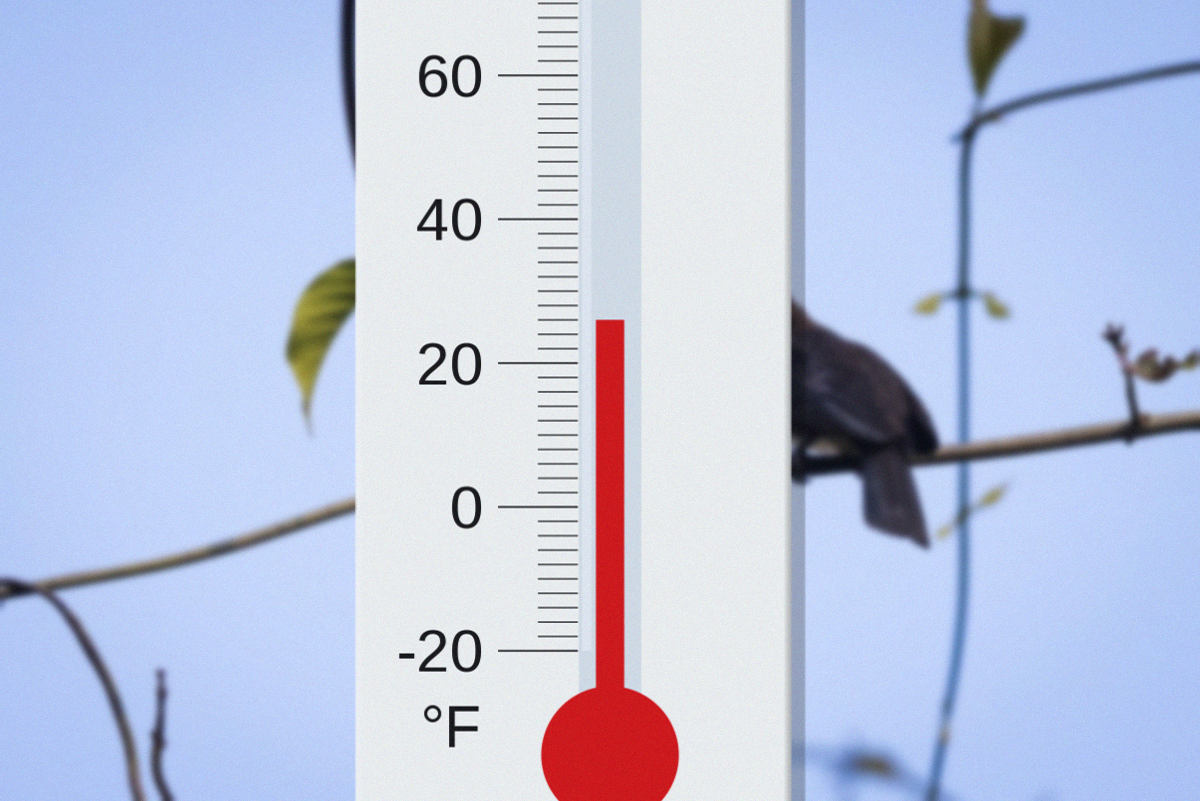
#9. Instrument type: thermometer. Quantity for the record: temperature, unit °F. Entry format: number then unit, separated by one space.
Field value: 26 °F
